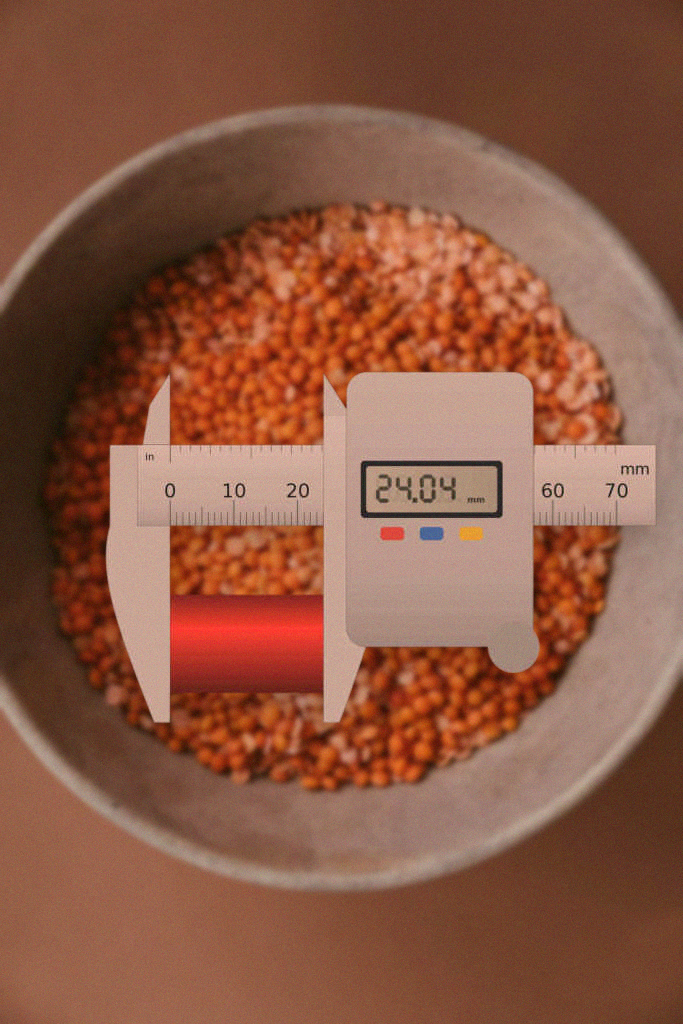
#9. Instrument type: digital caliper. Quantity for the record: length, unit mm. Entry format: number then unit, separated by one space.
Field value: 24.04 mm
